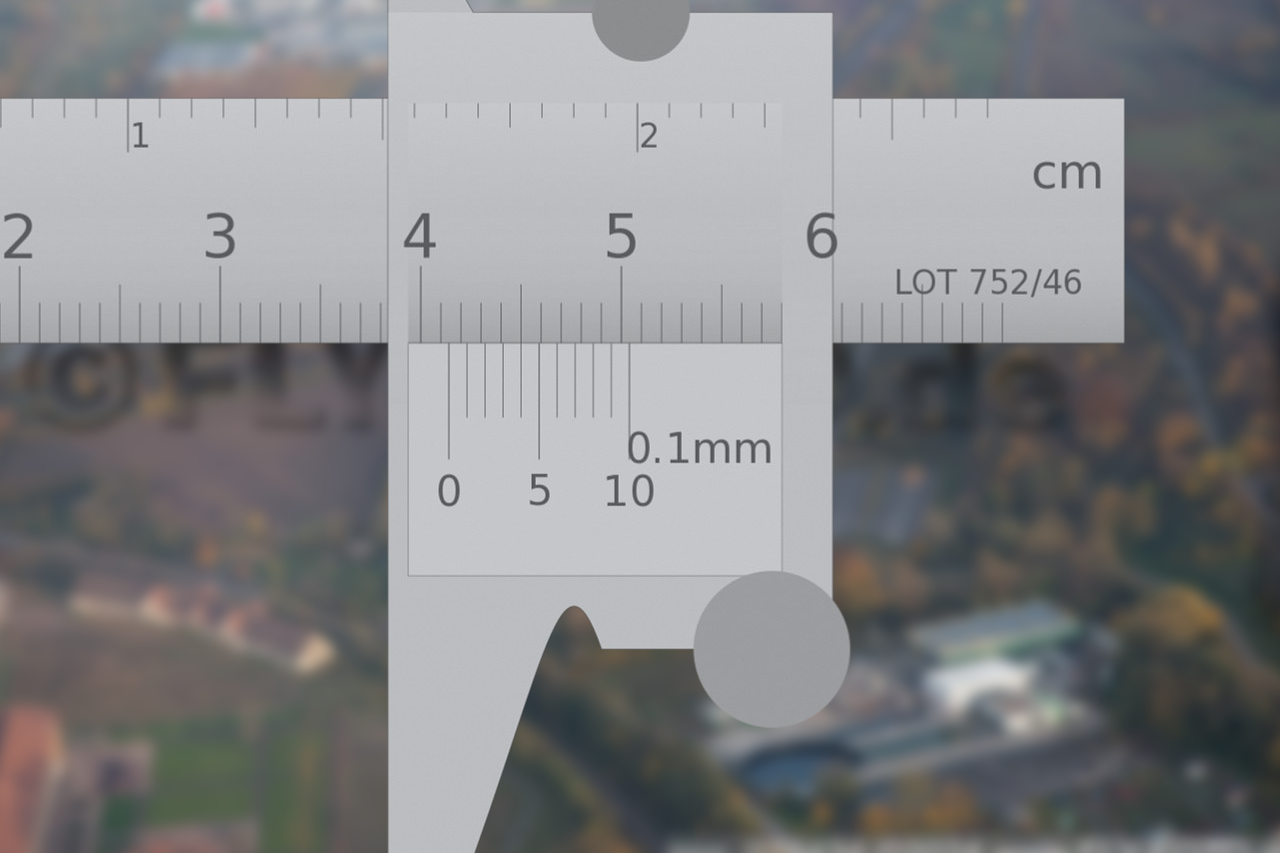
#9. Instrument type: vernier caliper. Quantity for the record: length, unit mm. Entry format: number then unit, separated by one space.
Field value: 41.4 mm
